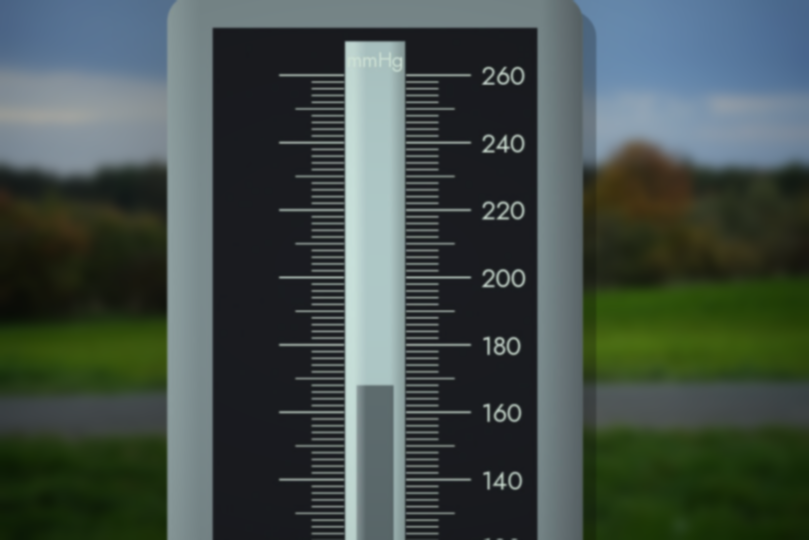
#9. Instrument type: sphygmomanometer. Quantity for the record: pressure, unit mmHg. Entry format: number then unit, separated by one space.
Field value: 168 mmHg
